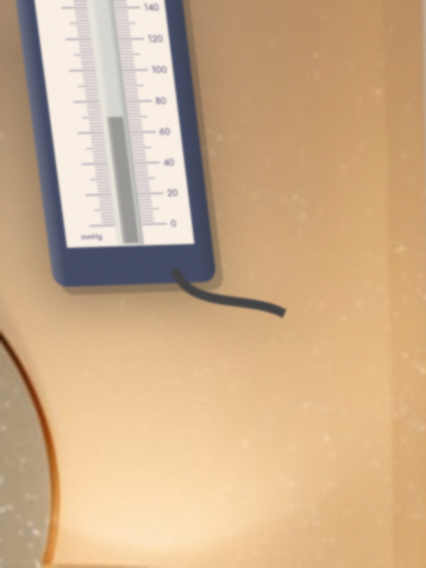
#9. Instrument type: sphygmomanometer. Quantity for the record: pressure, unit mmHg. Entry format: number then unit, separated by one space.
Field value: 70 mmHg
